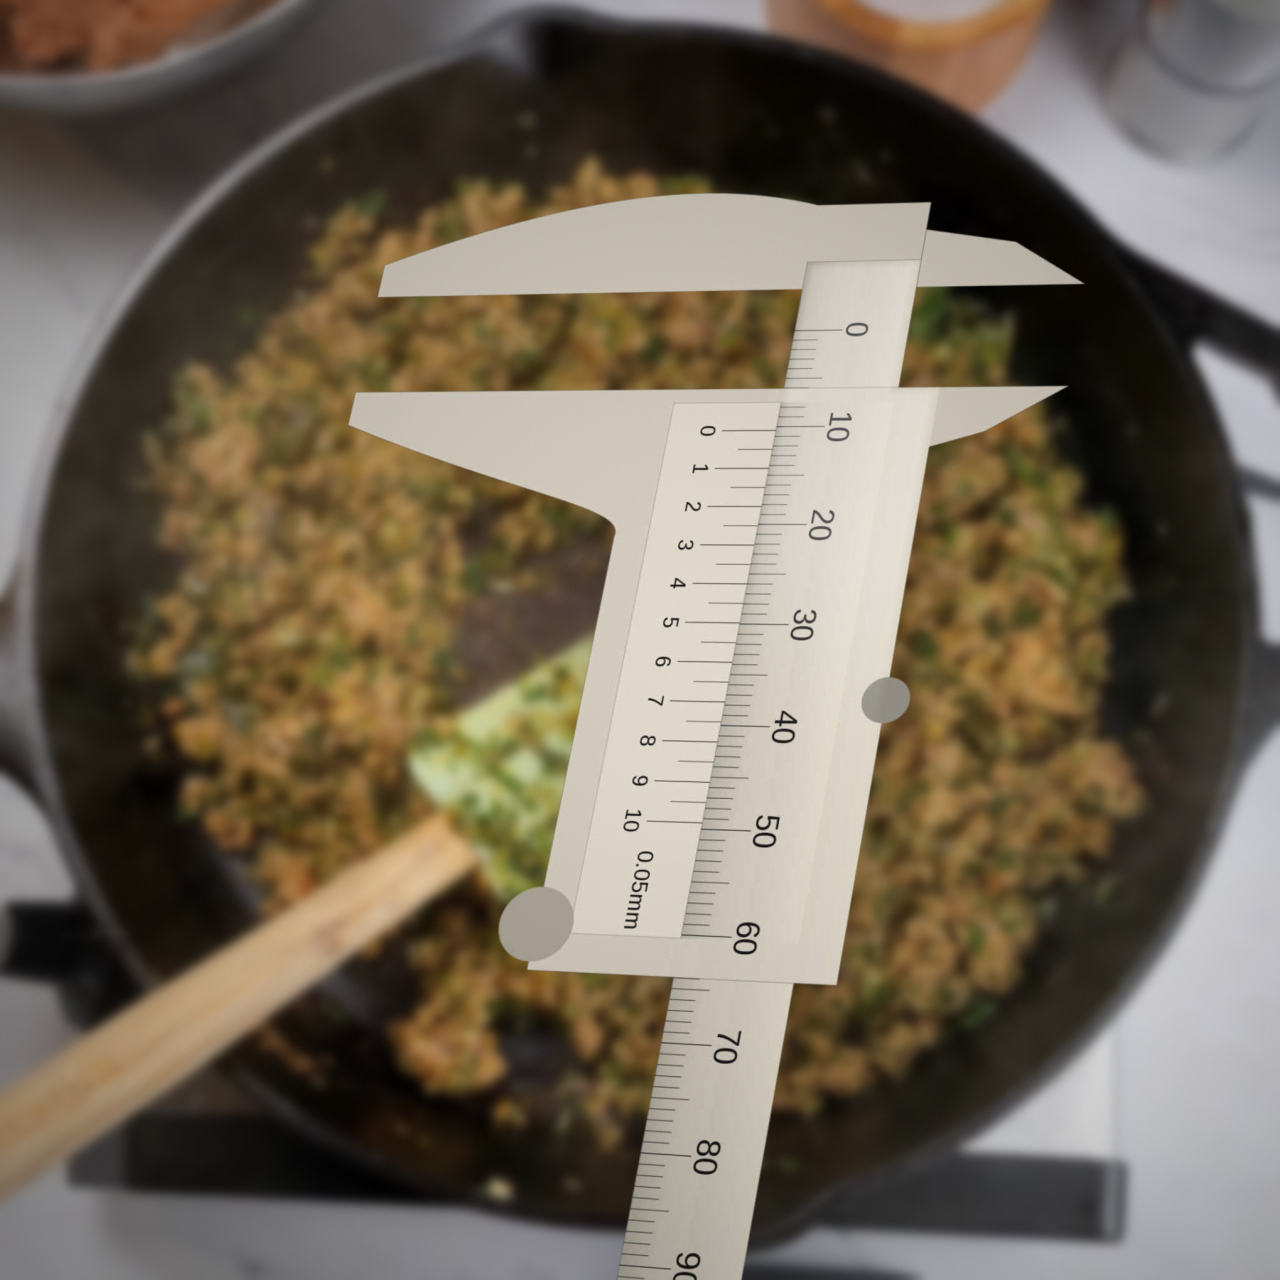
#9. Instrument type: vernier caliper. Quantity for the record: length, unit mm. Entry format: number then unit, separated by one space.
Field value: 10.4 mm
